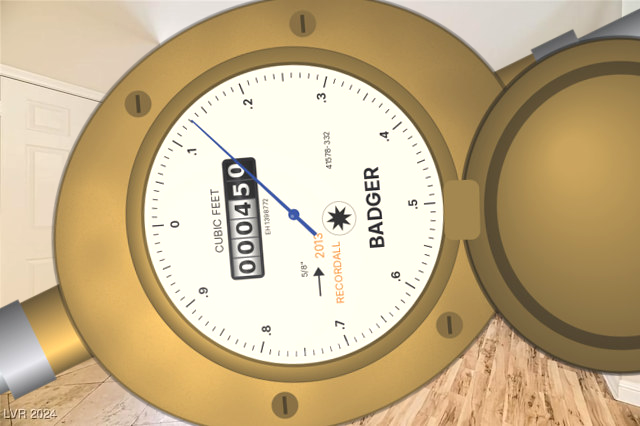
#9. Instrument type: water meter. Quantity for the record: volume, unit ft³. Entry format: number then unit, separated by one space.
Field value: 450.13 ft³
